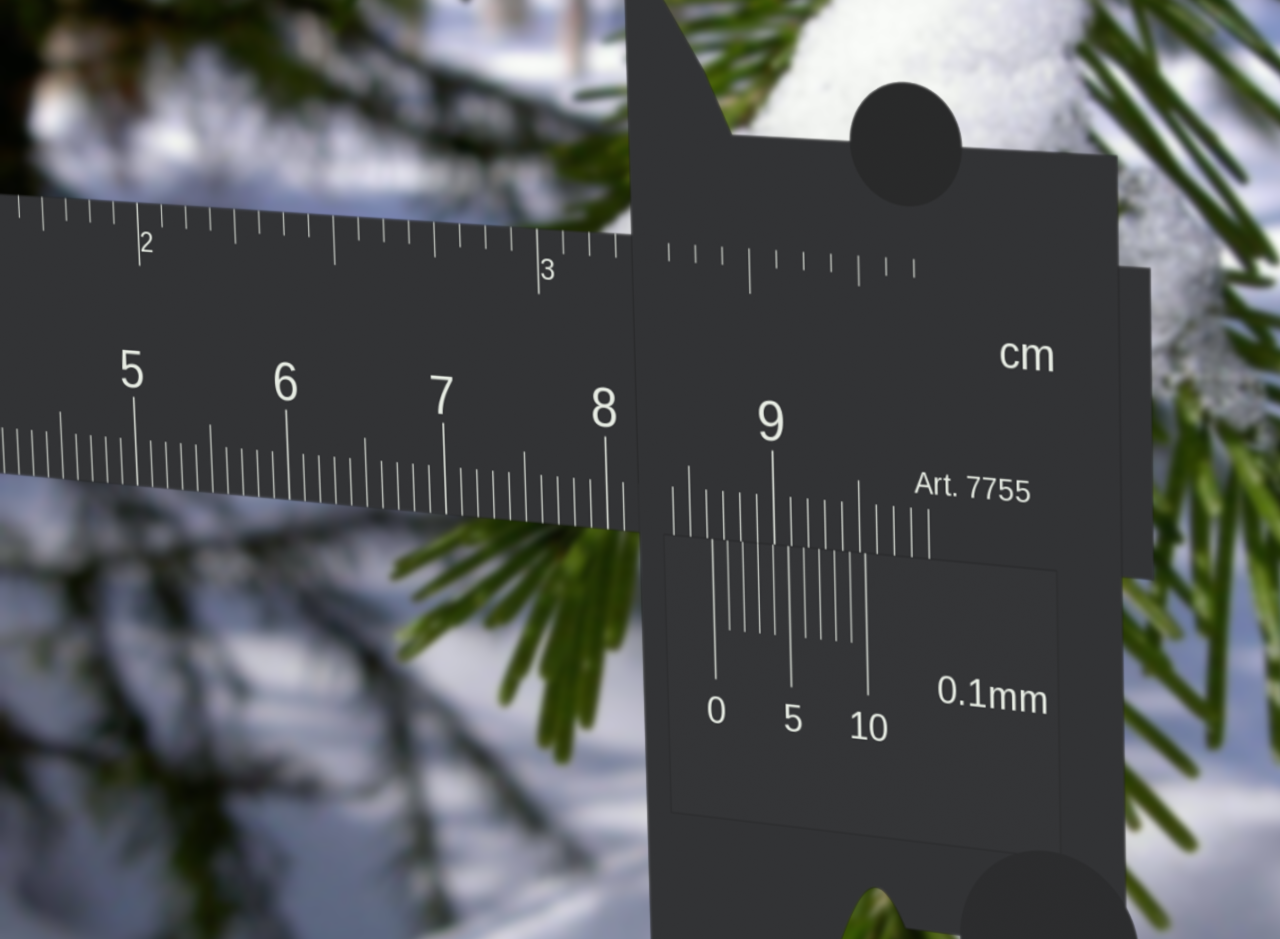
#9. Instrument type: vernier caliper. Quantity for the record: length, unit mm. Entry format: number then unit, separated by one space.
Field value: 86.3 mm
